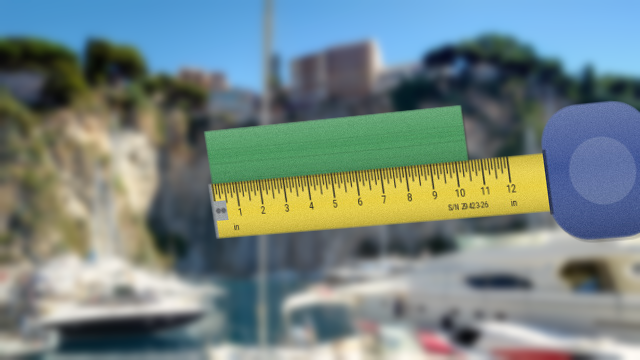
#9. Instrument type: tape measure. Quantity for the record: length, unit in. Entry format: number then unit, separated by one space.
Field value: 10.5 in
